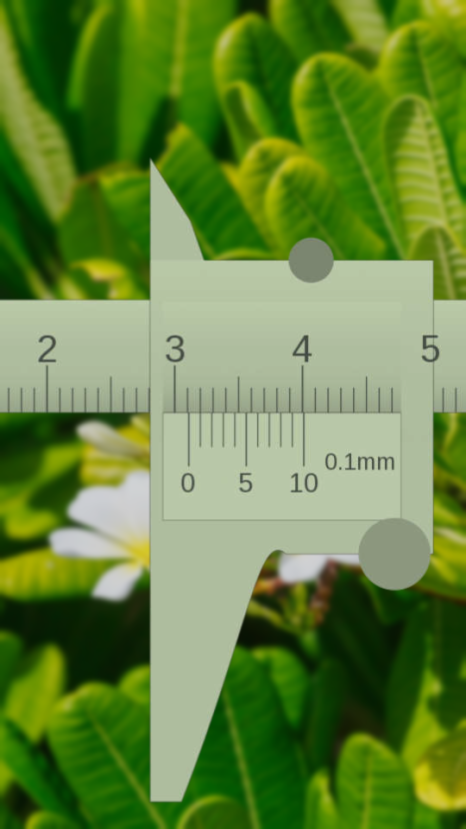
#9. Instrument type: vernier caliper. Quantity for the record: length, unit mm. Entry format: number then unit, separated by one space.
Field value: 31.1 mm
